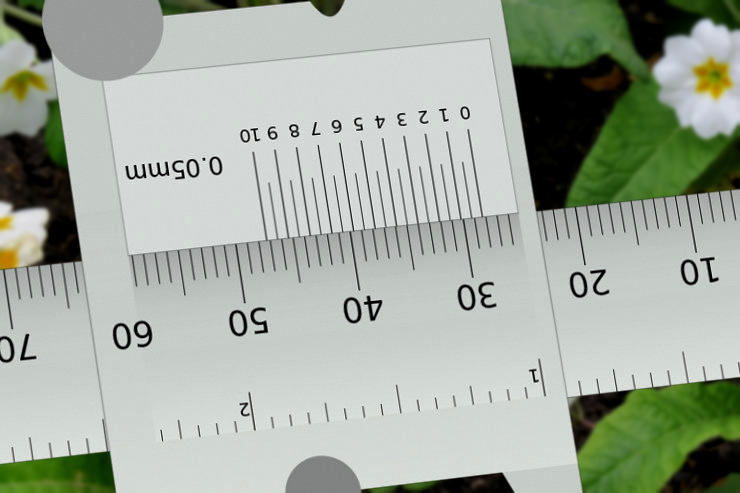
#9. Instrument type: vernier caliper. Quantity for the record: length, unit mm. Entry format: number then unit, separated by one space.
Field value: 28.3 mm
